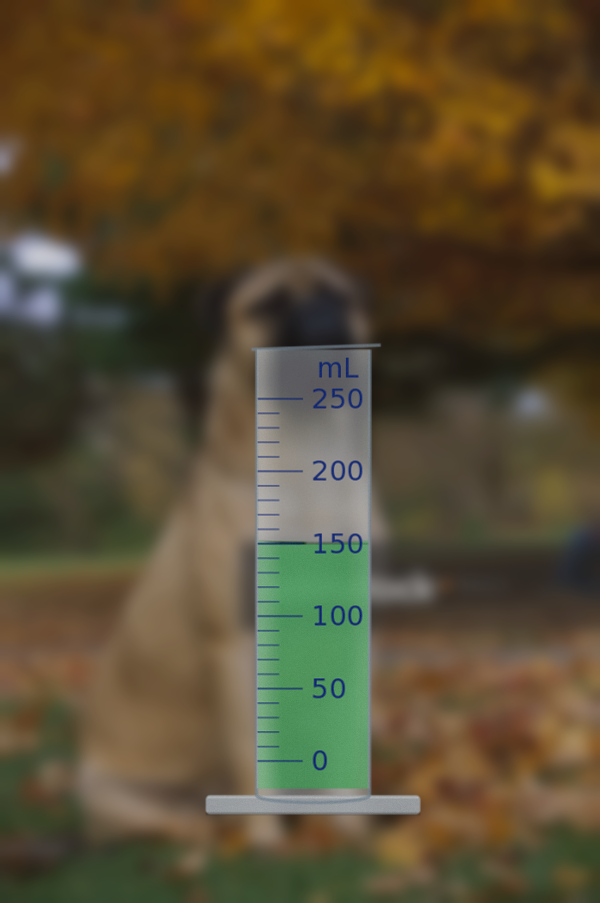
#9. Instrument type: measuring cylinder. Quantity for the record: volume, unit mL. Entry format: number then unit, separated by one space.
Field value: 150 mL
